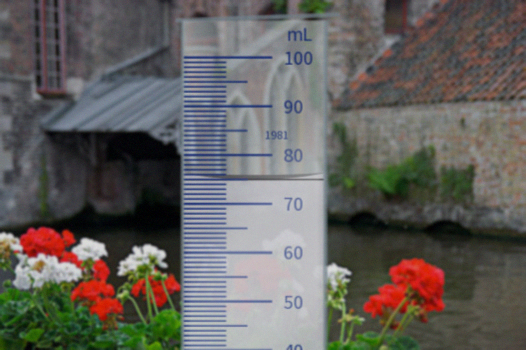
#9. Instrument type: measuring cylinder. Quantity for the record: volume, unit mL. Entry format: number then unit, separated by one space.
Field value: 75 mL
